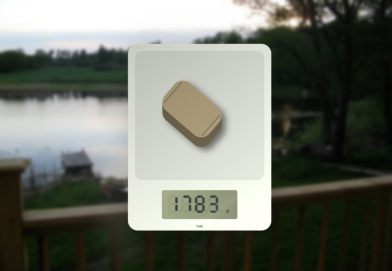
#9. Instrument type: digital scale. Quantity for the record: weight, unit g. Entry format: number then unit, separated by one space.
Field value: 1783 g
